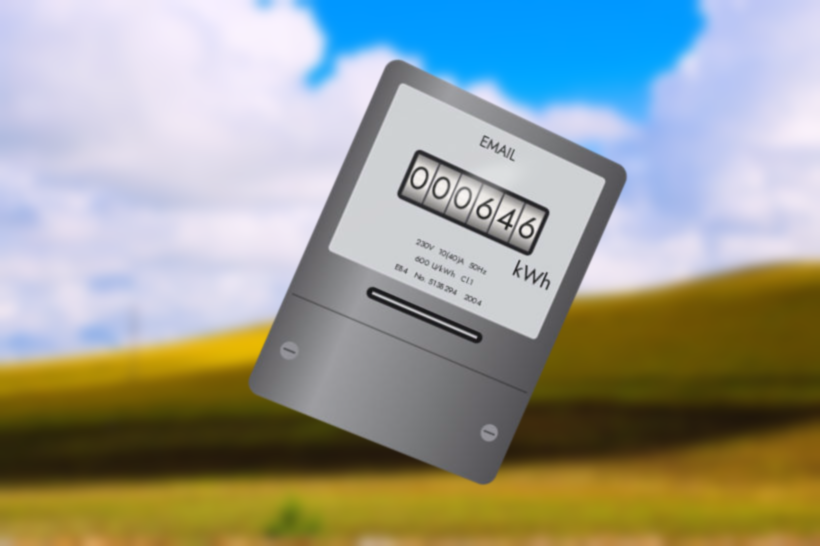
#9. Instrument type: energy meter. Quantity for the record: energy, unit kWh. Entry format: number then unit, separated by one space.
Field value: 646 kWh
